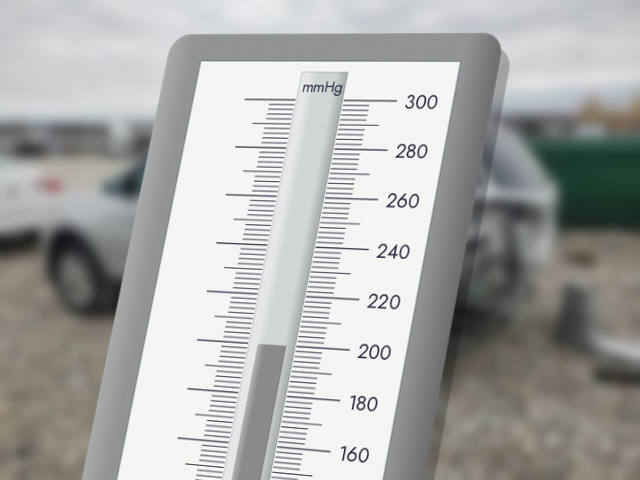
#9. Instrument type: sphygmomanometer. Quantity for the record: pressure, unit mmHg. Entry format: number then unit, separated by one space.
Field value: 200 mmHg
